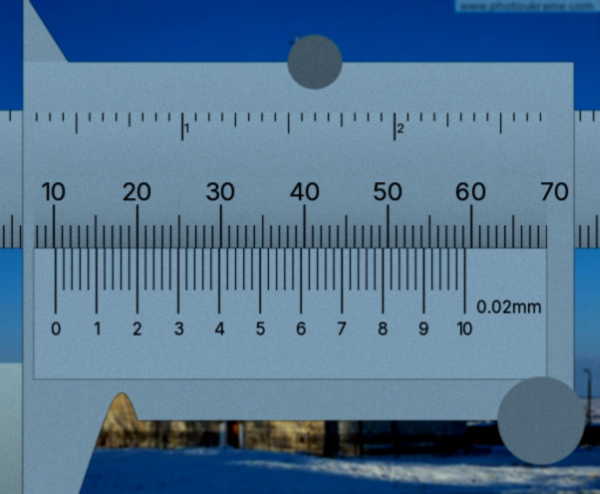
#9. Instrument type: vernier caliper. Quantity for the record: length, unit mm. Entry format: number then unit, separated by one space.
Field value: 10.2 mm
